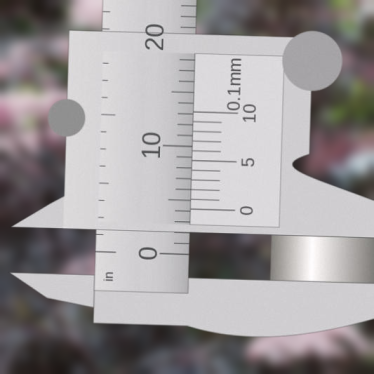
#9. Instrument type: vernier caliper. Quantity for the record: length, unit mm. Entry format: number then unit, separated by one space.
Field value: 4.2 mm
